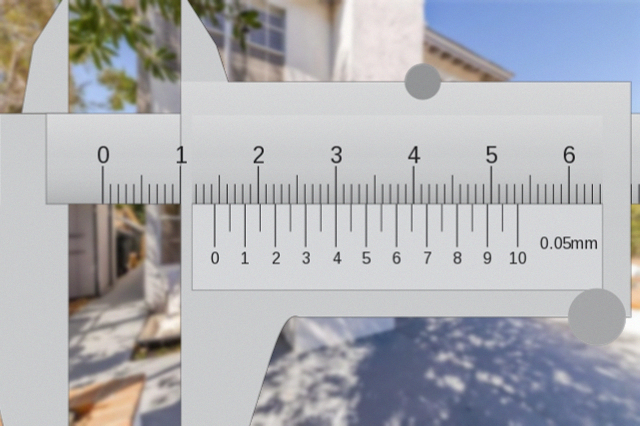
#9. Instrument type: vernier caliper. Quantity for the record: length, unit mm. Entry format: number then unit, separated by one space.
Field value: 14.4 mm
